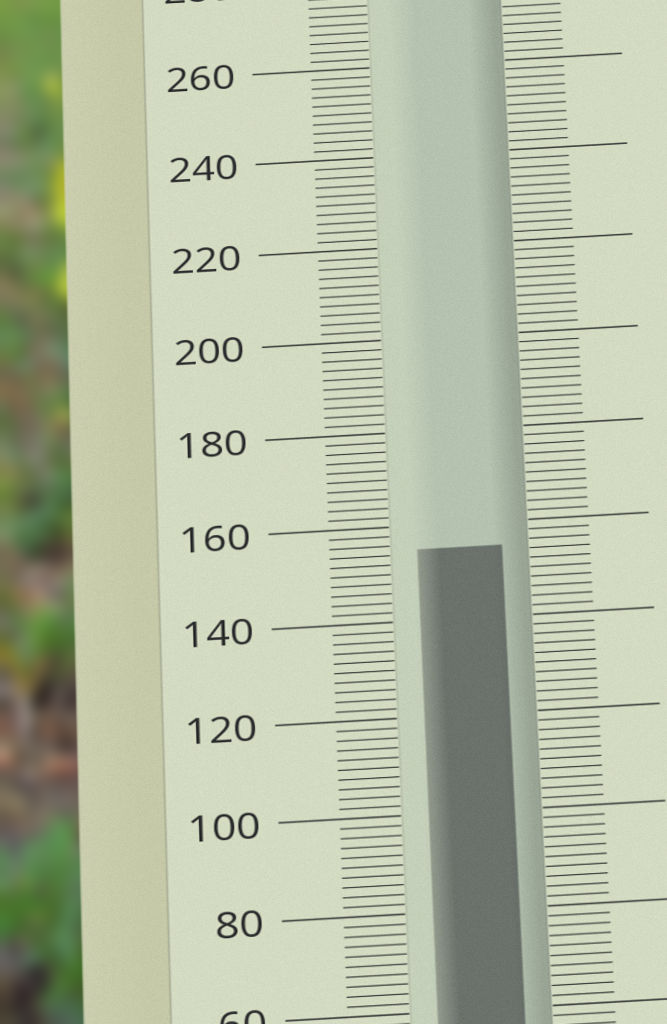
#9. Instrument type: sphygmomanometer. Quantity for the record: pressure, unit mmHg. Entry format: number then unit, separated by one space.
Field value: 155 mmHg
